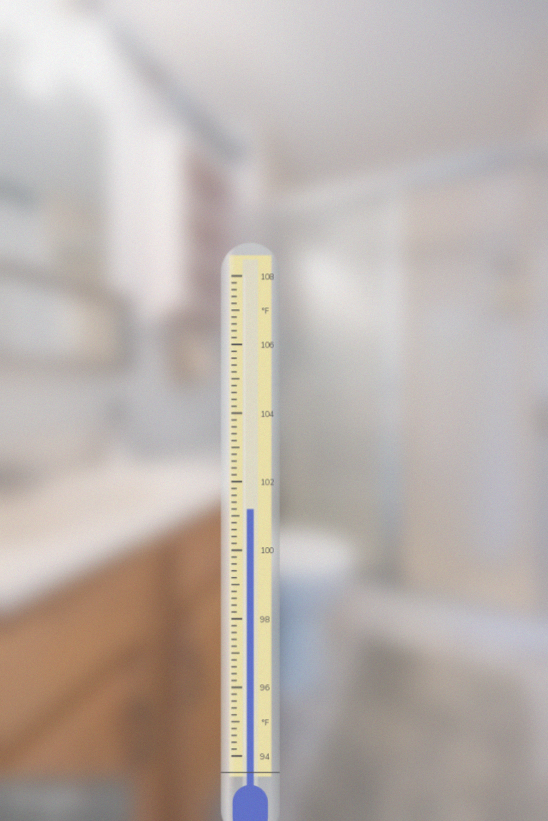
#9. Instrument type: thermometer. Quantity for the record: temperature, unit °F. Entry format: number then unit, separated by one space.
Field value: 101.2 °F
